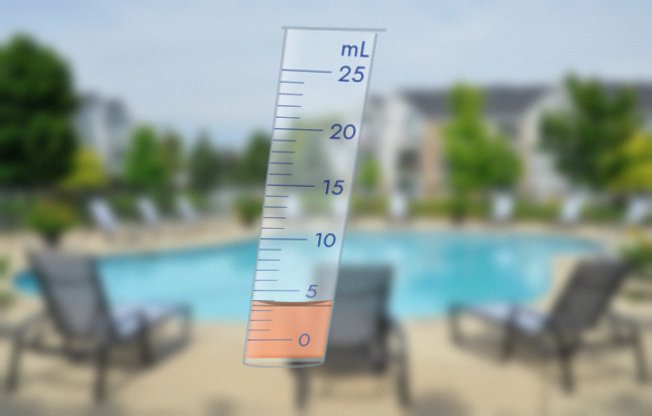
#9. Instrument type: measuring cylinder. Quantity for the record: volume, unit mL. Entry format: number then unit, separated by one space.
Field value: 3.5 mL
